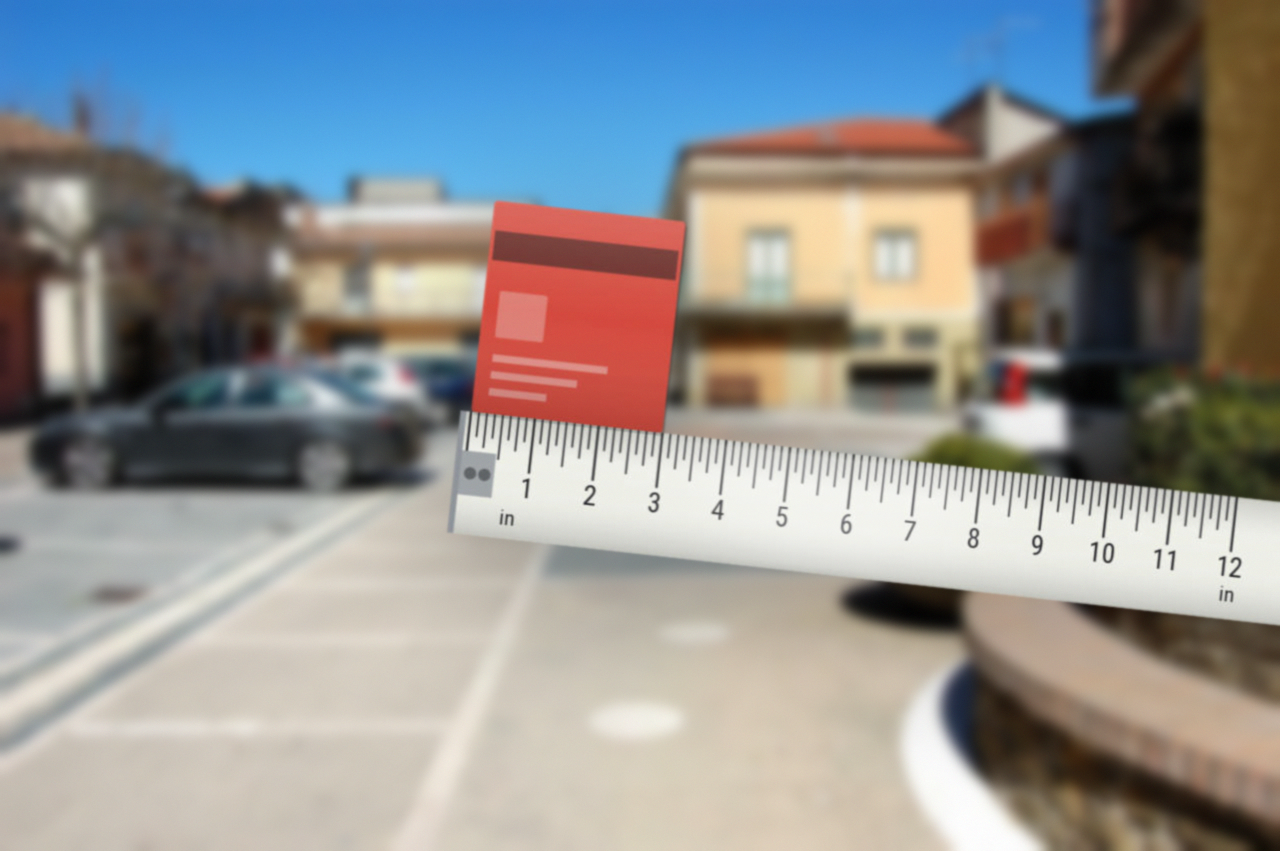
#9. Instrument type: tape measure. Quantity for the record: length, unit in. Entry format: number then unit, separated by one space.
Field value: 3 in
